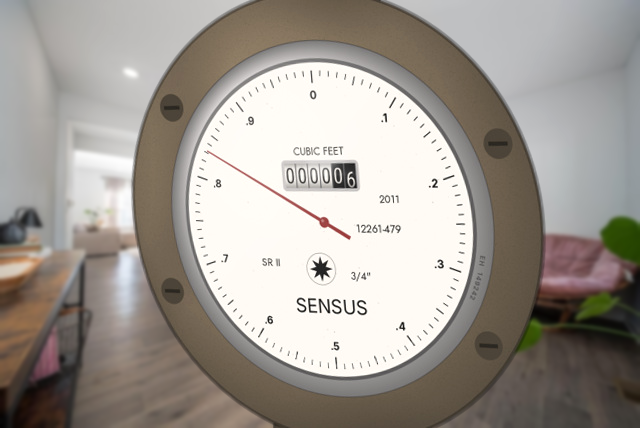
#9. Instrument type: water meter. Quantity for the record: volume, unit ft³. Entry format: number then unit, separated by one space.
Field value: 5.83 ft³
